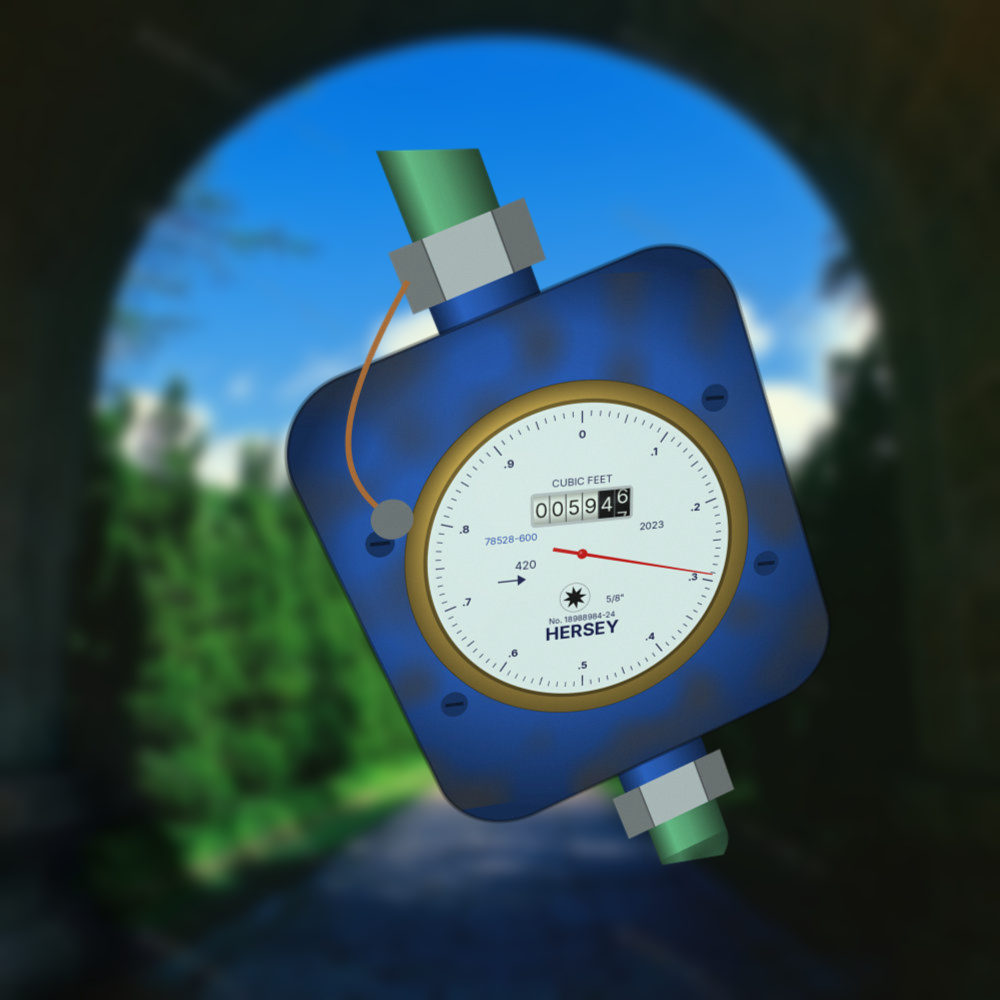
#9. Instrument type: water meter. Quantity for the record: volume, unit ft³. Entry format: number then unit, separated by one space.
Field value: 5946.29 ft³
